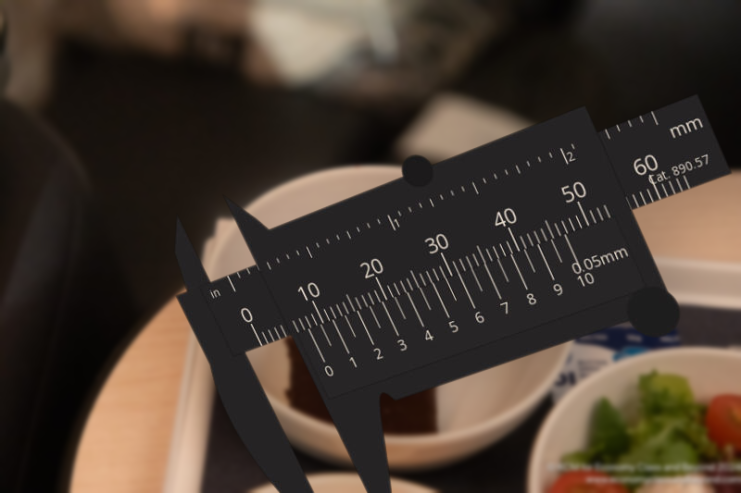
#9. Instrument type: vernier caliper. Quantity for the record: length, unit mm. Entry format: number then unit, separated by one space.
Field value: 7.6 mm
